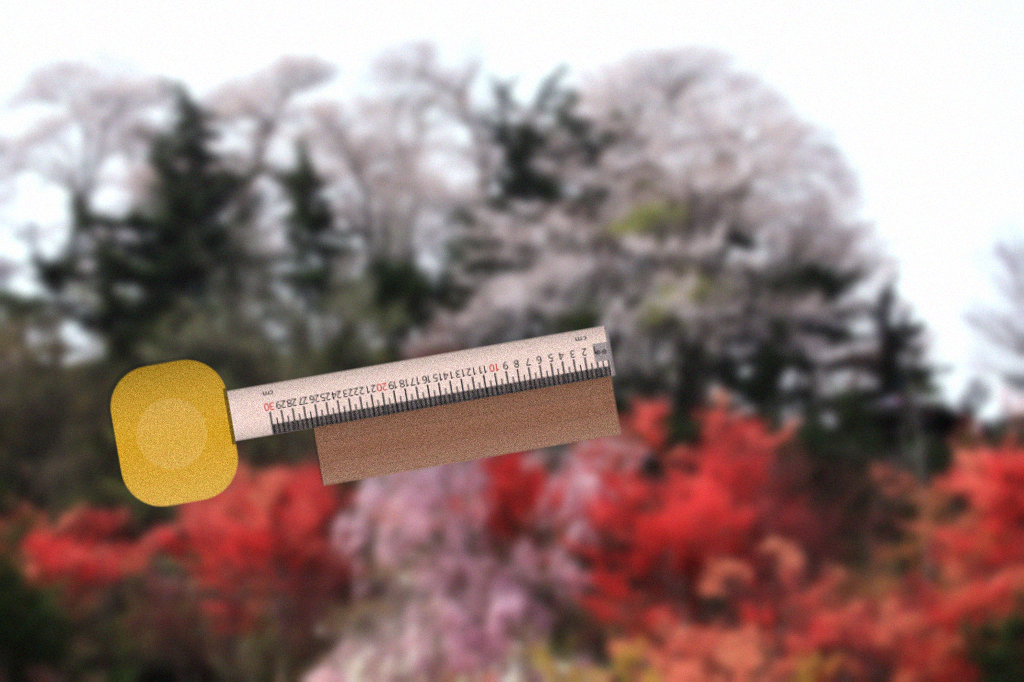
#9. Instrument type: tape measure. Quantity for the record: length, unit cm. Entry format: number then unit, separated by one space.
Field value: 26.5 cm
